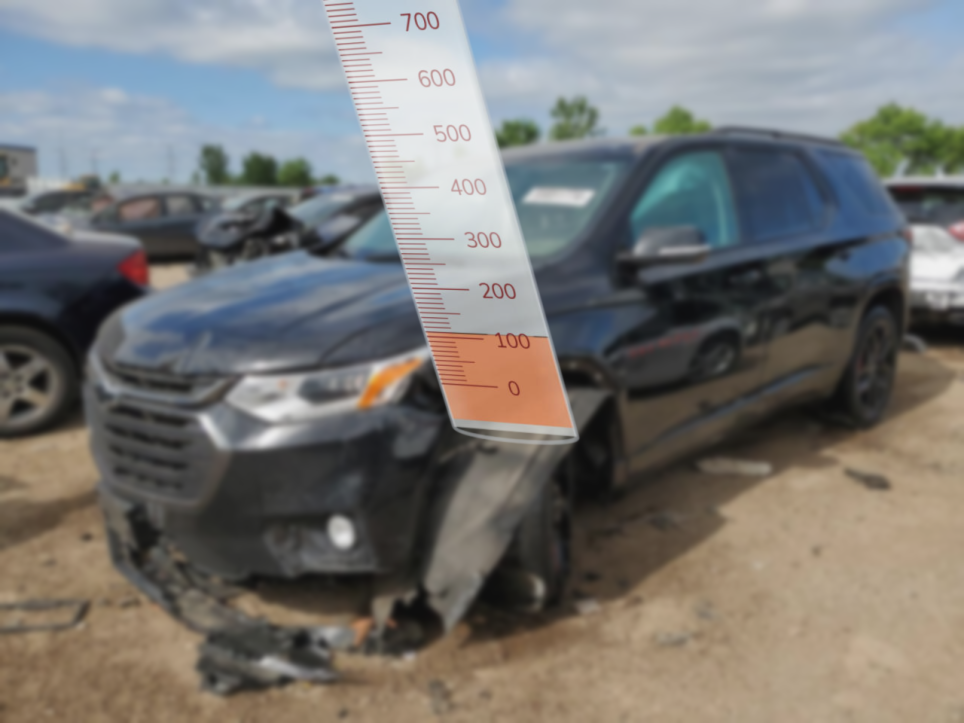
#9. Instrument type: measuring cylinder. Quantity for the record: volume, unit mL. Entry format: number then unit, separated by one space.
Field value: 110 mL
